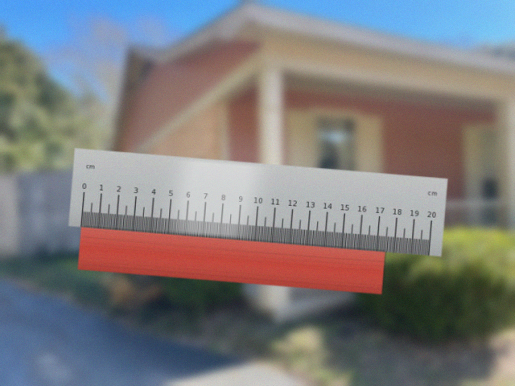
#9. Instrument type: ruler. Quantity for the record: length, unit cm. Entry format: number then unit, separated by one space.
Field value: 17.5 cm
